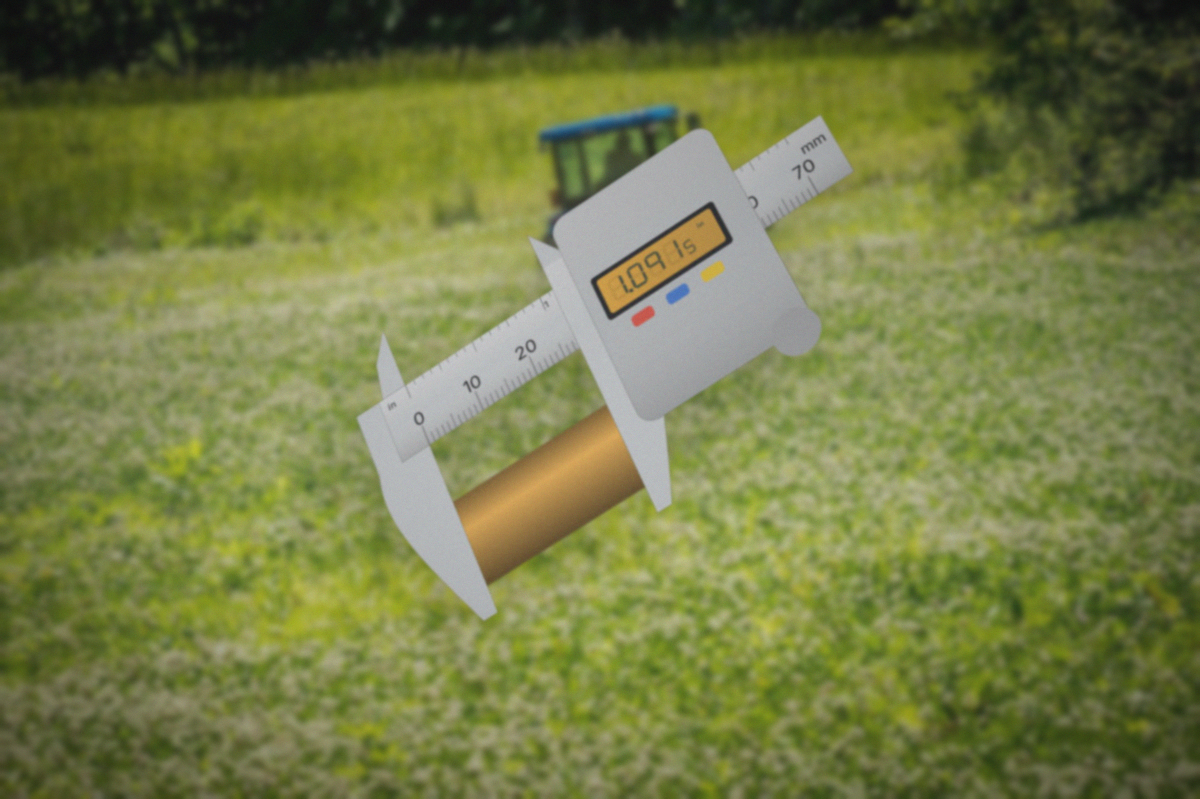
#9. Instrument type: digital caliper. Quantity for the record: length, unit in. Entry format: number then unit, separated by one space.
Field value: 1.0915 in
